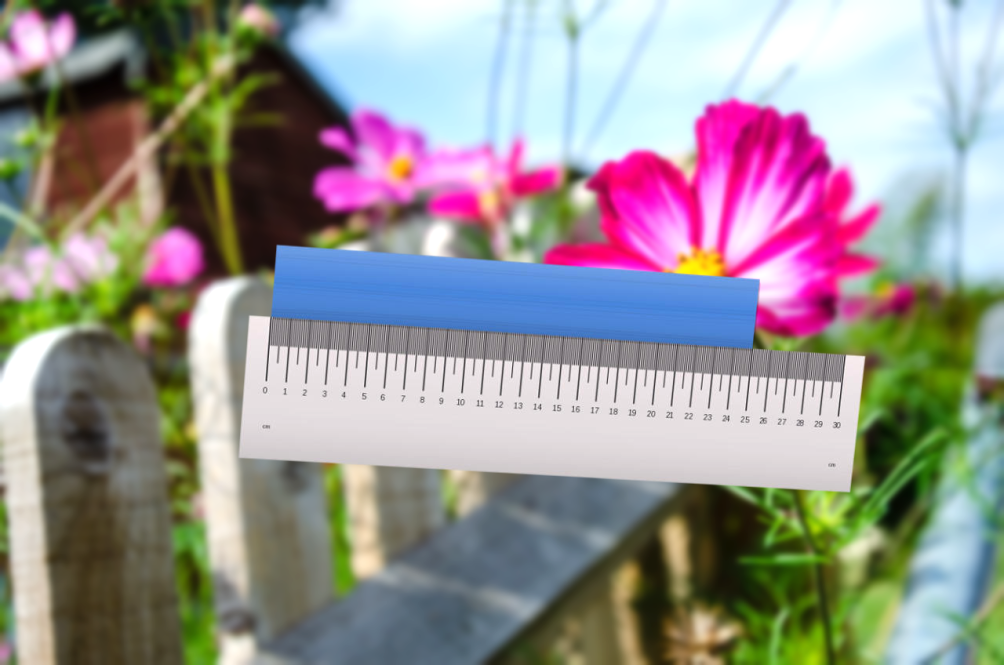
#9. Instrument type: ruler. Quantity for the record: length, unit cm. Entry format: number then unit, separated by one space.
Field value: 25 cm
